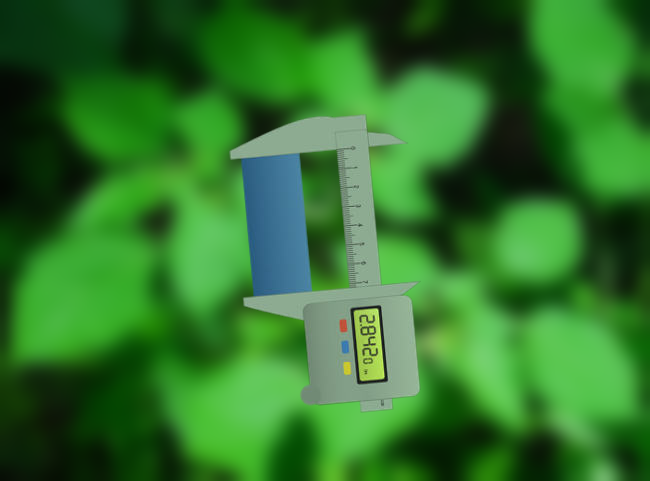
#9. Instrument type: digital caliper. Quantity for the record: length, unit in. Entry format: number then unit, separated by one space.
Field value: 2.8420 in
